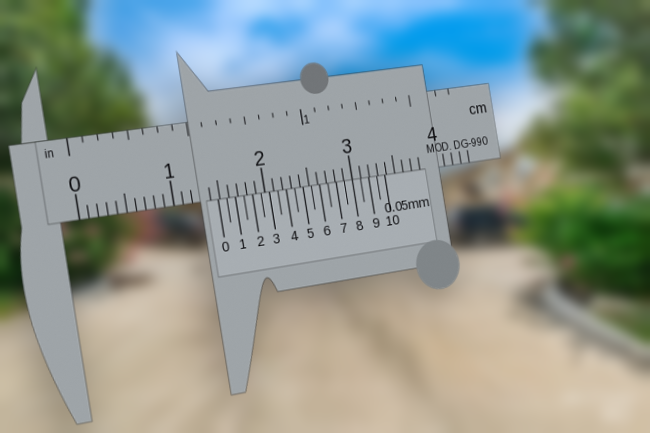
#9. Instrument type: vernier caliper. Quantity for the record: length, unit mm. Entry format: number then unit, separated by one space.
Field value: 14.8 mm
